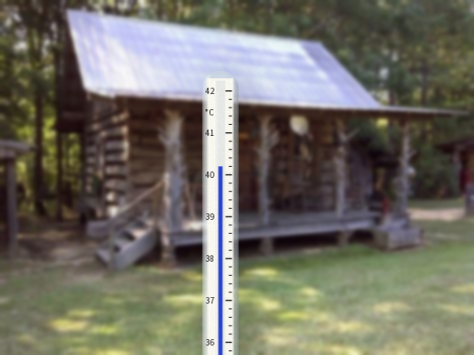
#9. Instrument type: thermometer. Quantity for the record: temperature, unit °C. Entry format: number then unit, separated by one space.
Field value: 40.2 °C
